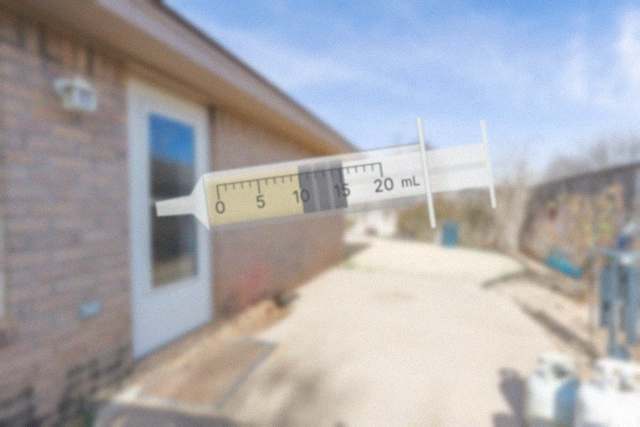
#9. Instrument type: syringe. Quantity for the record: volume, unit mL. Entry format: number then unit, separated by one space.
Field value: 10 mL
